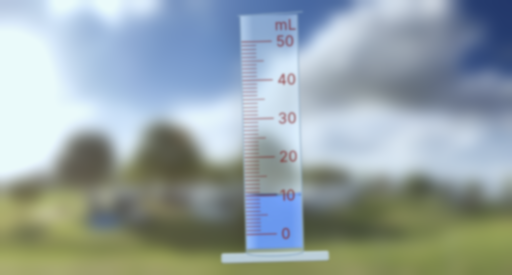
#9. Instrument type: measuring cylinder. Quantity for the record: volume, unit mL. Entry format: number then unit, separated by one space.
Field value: 10 mL
